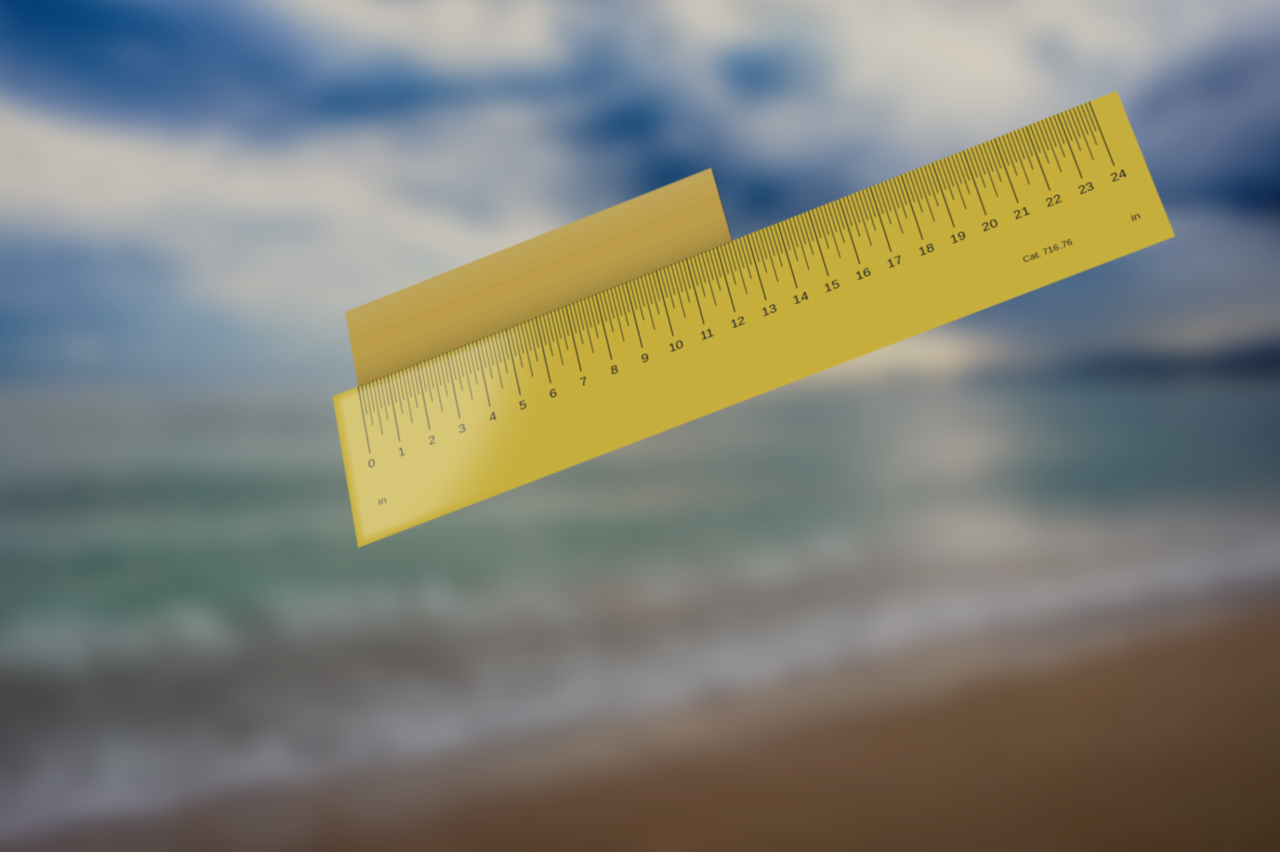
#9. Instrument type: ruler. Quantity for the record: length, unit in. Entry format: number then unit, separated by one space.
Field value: 12.5 in
